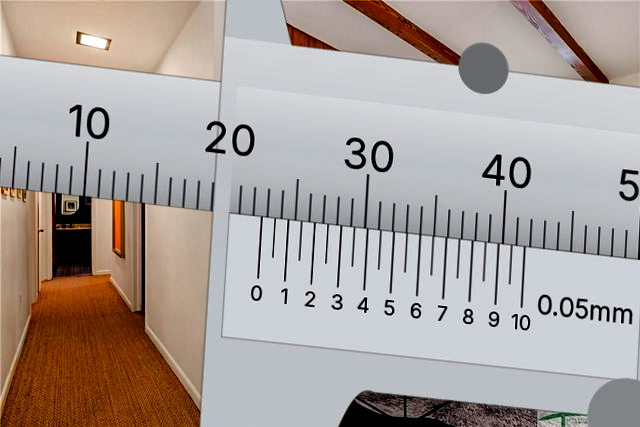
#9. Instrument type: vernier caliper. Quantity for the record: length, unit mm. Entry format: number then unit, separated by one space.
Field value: 22.6 mm
